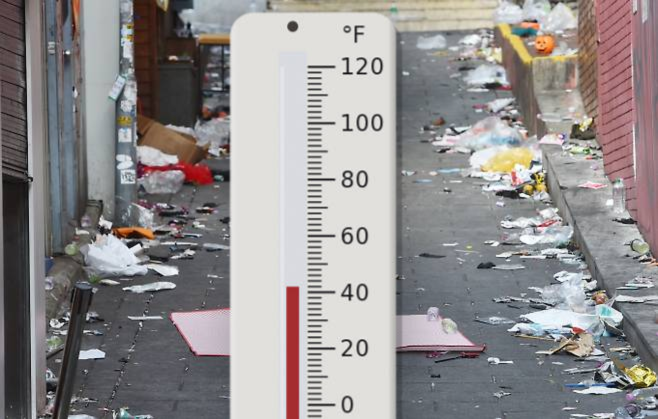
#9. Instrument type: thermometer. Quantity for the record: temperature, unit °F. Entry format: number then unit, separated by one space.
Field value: 42 °F
